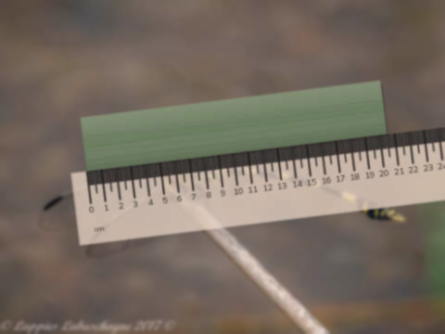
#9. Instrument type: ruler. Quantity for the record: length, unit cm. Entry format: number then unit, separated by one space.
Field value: 20.5 cm
